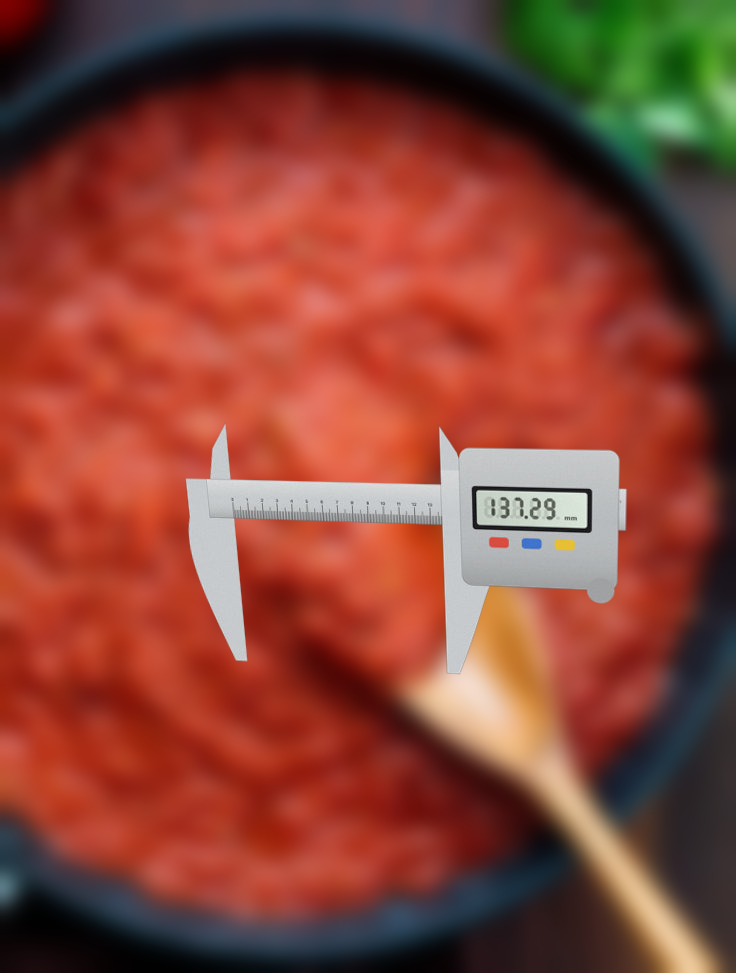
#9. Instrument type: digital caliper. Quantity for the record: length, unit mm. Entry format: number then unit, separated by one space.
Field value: 137.29 mm
